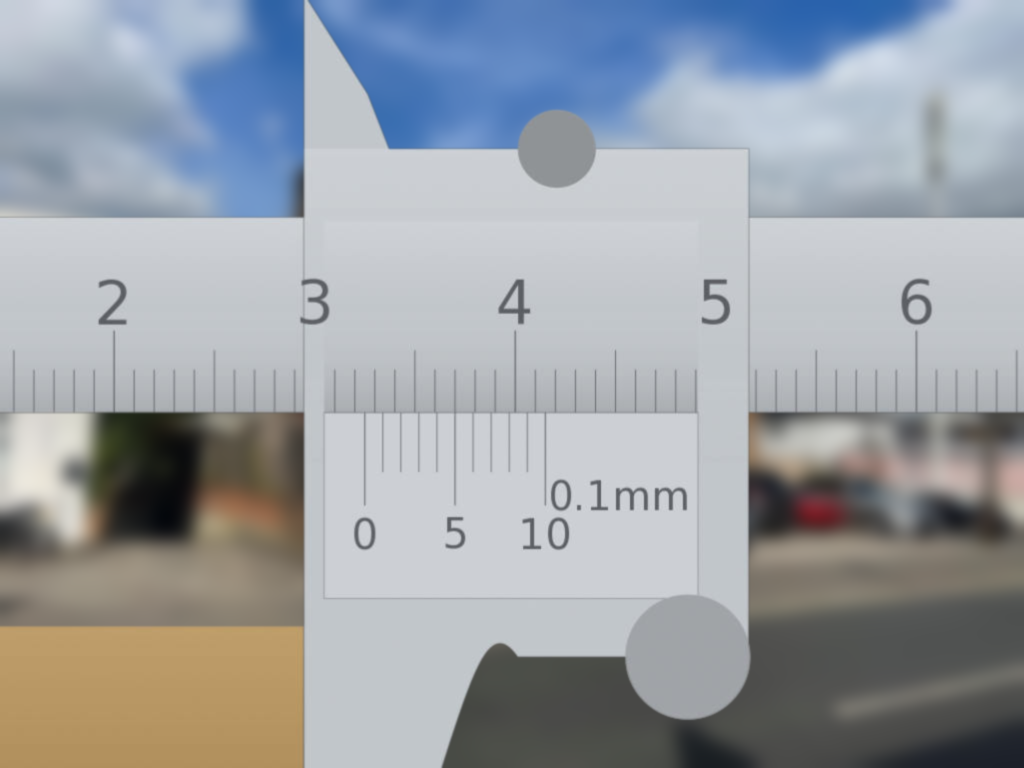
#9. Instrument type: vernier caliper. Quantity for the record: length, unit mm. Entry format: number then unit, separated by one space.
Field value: 32.5 mm
